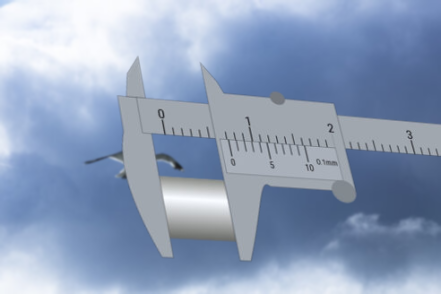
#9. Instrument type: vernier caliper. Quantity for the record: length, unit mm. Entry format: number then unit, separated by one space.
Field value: 7.2 mm
